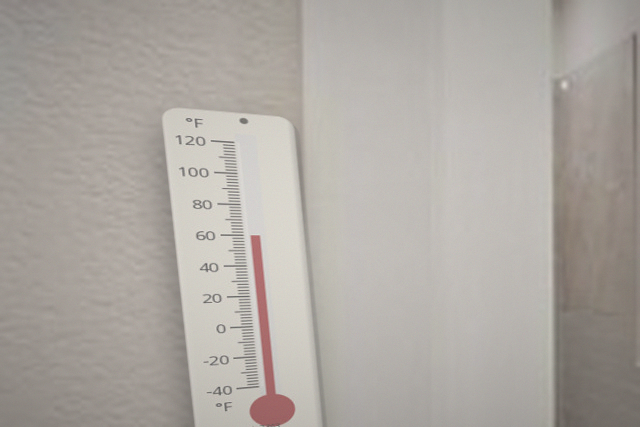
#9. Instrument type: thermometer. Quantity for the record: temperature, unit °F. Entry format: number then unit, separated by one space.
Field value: 60 °F
